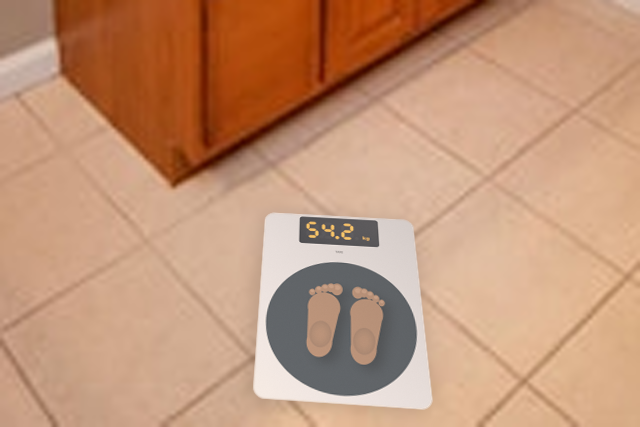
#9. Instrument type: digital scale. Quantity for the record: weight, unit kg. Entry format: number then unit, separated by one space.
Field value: 54.2 kg
